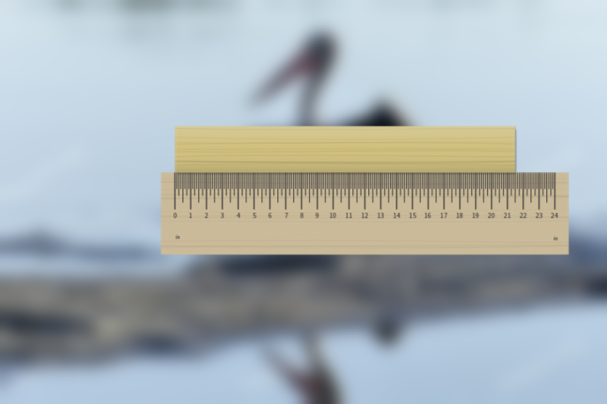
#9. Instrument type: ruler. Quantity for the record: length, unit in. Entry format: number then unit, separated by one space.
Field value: 21.5 in
